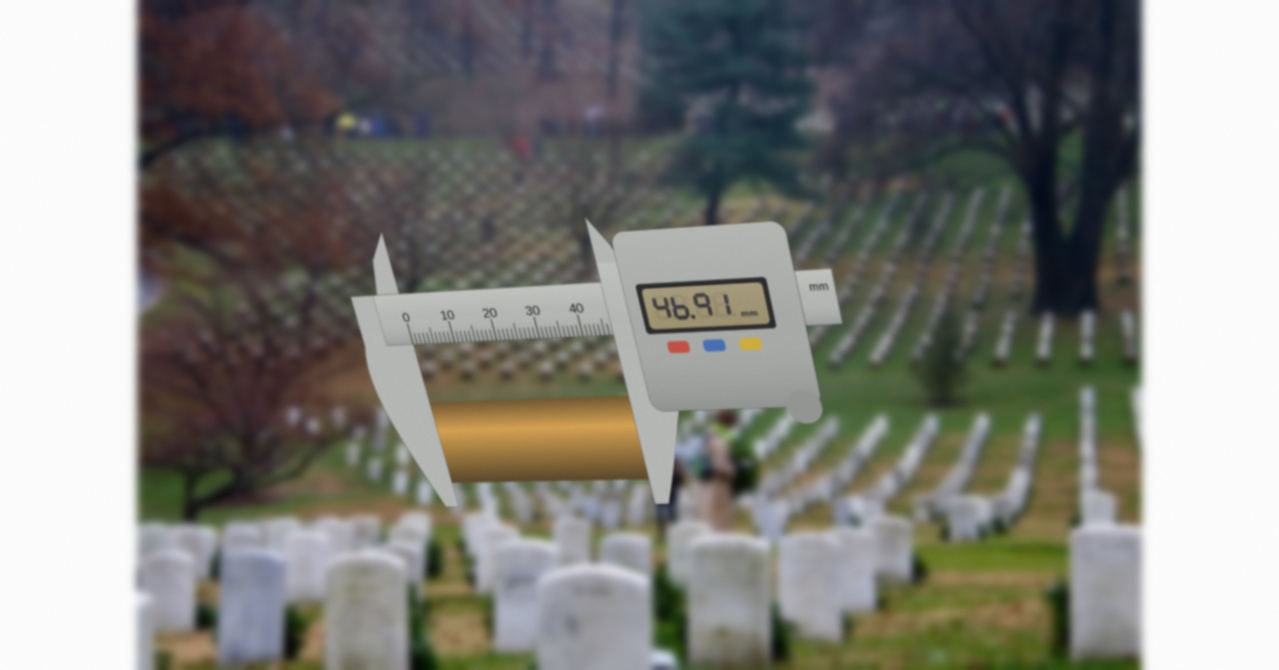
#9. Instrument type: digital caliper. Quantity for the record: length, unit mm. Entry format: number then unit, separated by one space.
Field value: 46.91 mm
